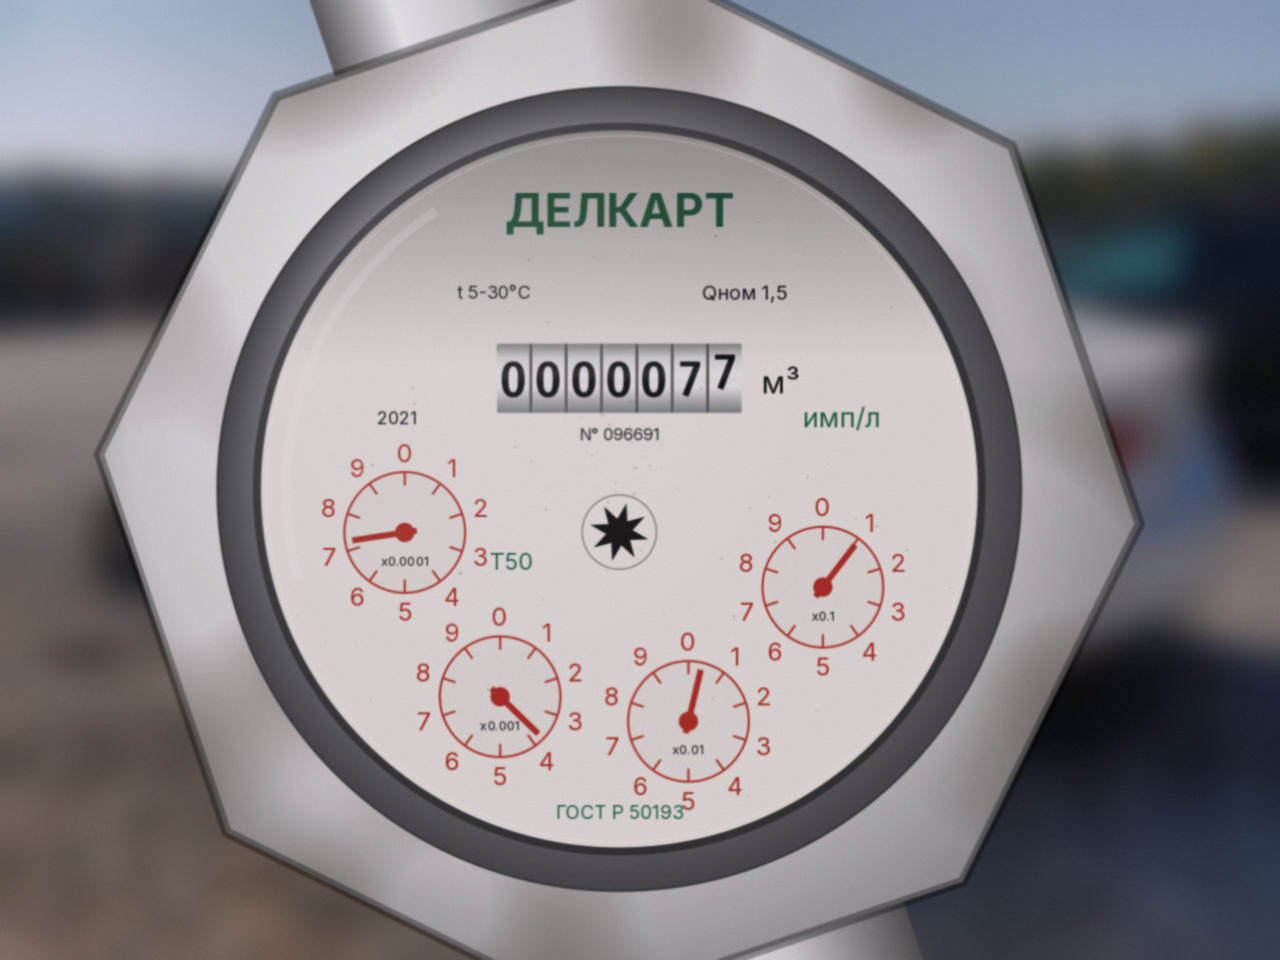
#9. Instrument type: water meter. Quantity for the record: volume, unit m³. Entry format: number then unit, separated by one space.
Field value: 77.1037 m³
